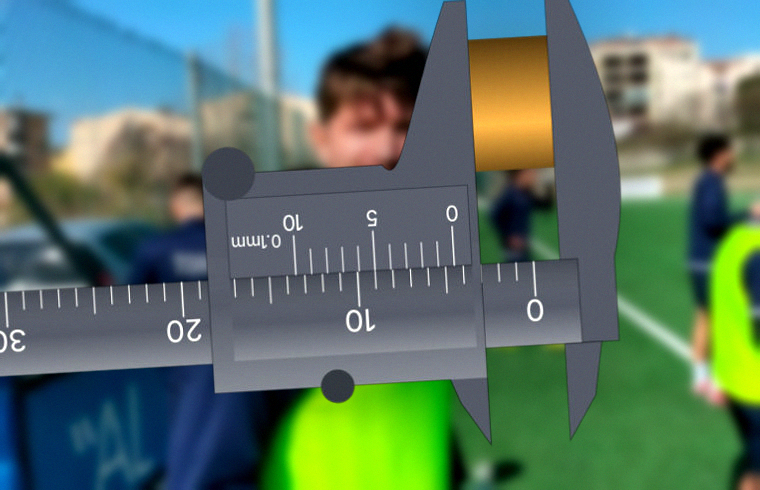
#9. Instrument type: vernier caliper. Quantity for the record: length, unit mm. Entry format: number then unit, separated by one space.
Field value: 4.5 mm
